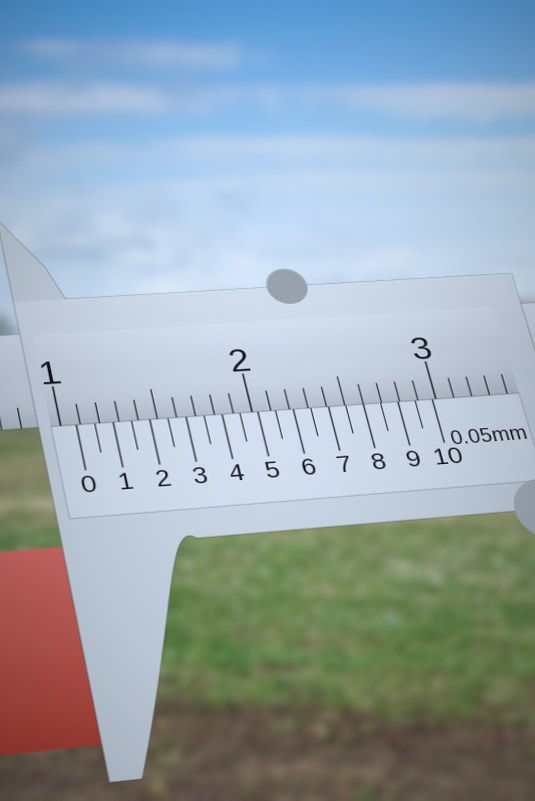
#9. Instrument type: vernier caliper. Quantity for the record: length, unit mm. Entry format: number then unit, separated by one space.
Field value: 10.8 mm
